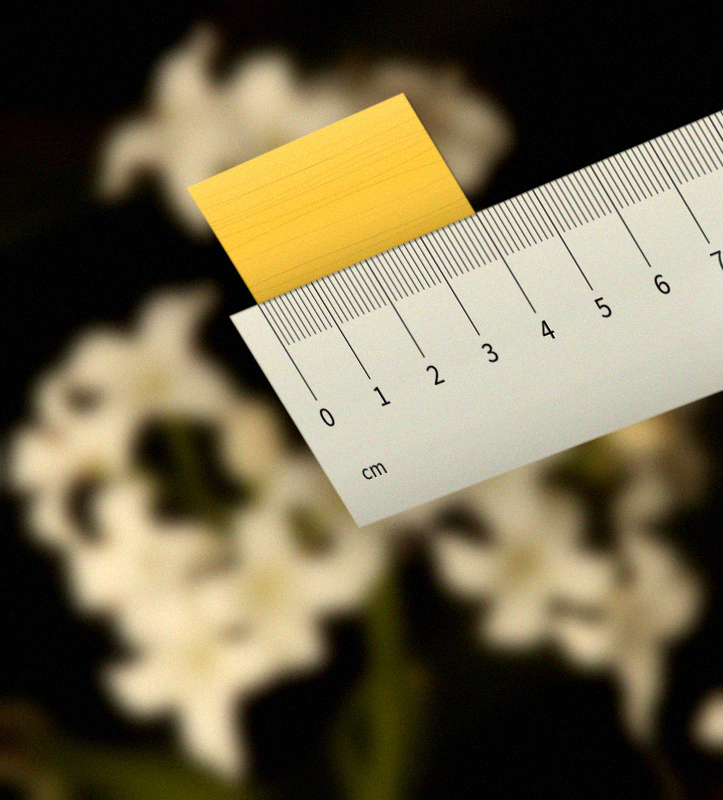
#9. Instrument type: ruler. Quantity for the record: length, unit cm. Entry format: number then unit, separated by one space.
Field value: 4 cm
